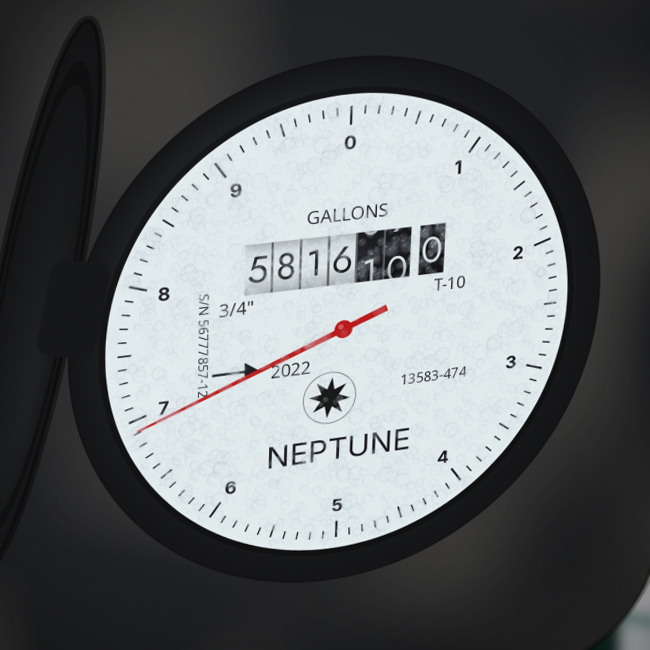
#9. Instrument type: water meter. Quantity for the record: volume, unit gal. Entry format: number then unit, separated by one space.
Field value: 5816096.9 gal
